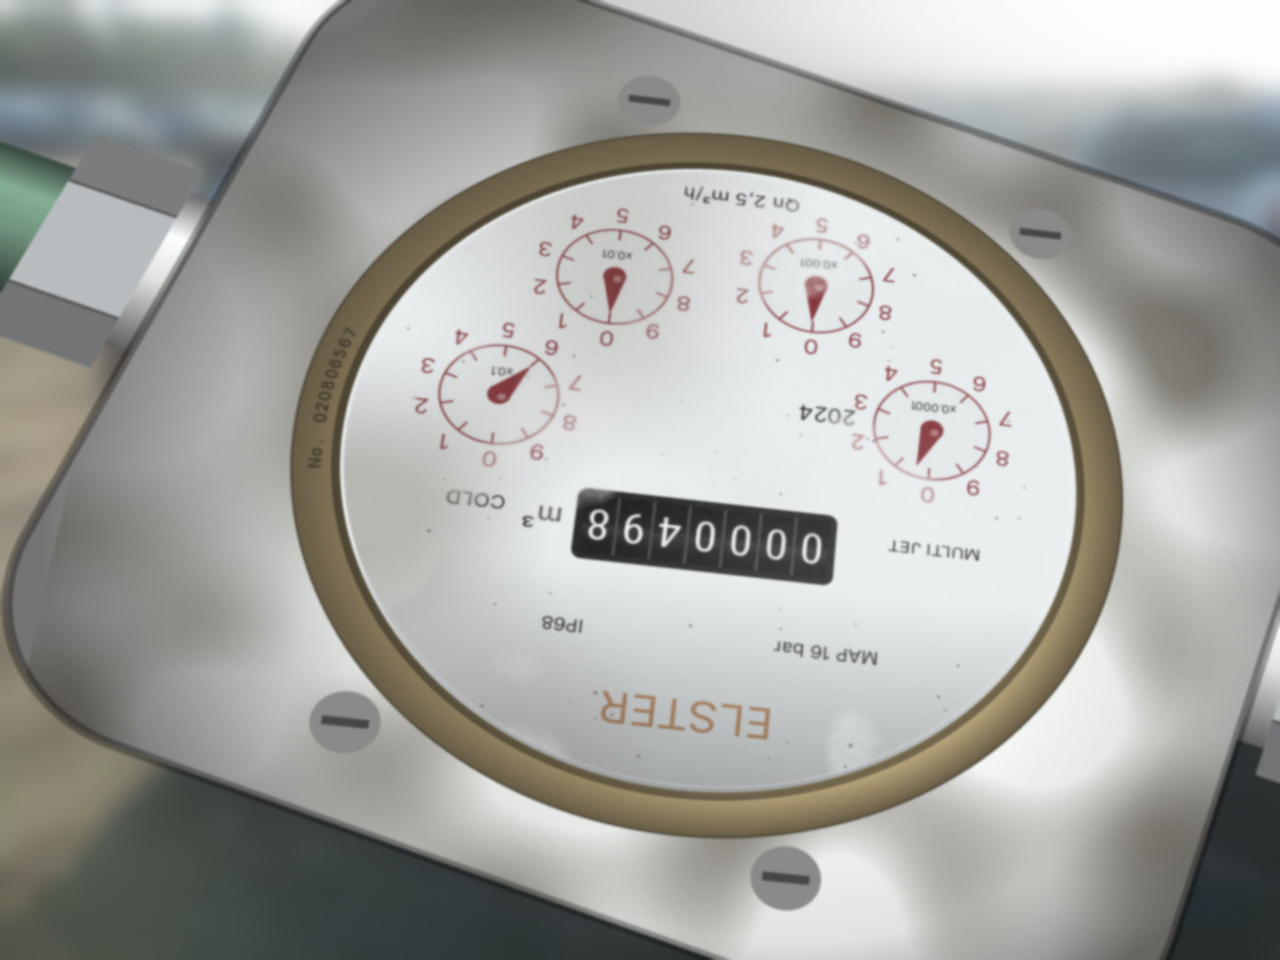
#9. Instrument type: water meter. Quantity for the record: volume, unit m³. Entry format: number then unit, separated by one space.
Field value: 498.6000 m³
